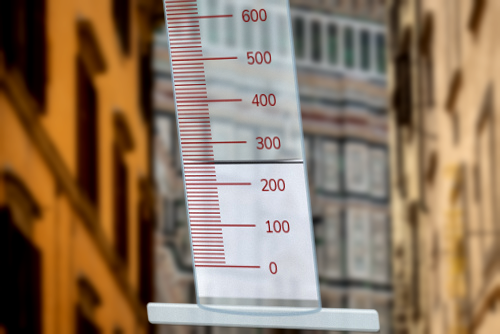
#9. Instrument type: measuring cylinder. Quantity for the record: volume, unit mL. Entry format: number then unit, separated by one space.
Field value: 250 mL
